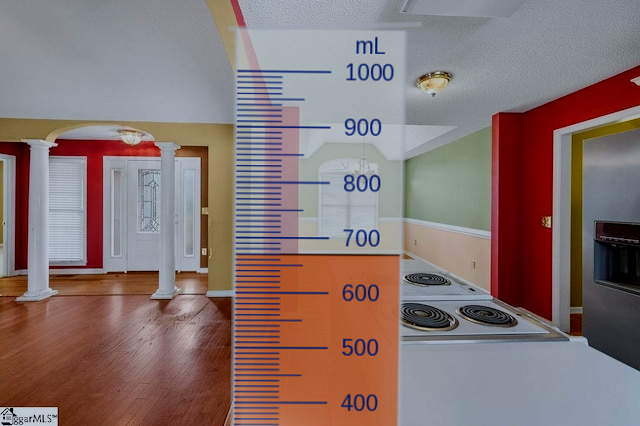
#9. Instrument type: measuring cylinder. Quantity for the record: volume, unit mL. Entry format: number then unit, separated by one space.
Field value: 670 mL
